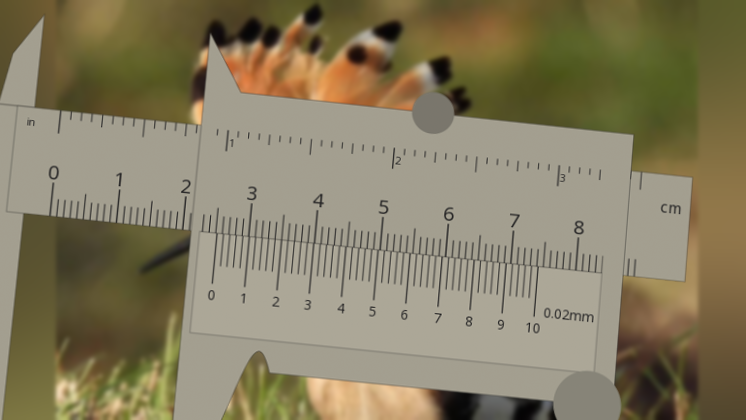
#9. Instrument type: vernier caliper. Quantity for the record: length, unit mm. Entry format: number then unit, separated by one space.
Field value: 25.2 mm
